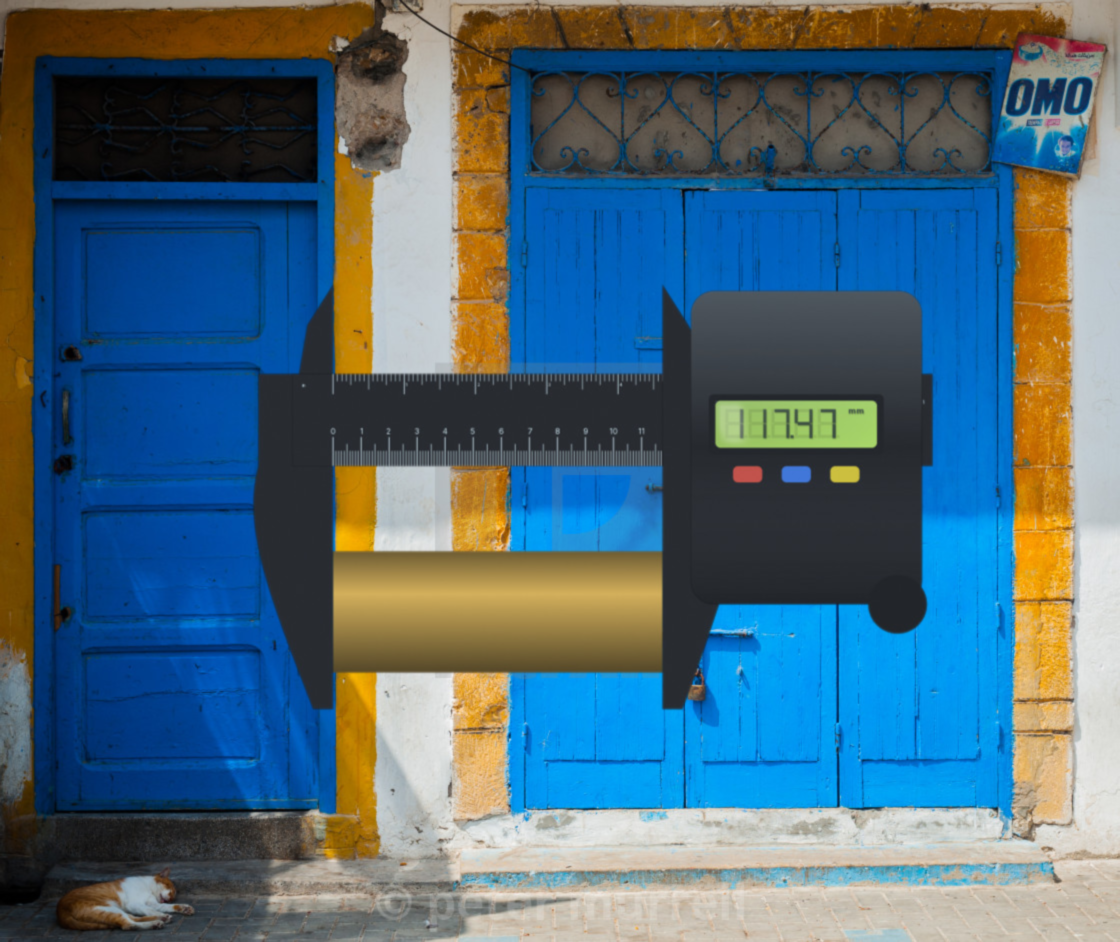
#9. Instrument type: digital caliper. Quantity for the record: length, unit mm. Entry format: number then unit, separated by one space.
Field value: 117.47 mm
